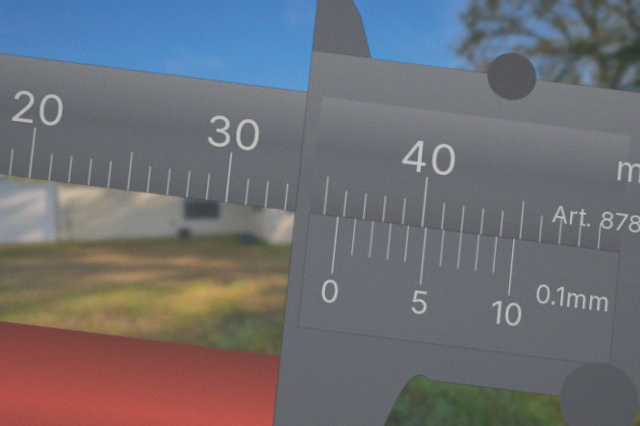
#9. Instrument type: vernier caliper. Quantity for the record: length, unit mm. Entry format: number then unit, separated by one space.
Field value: 35.7 mm
